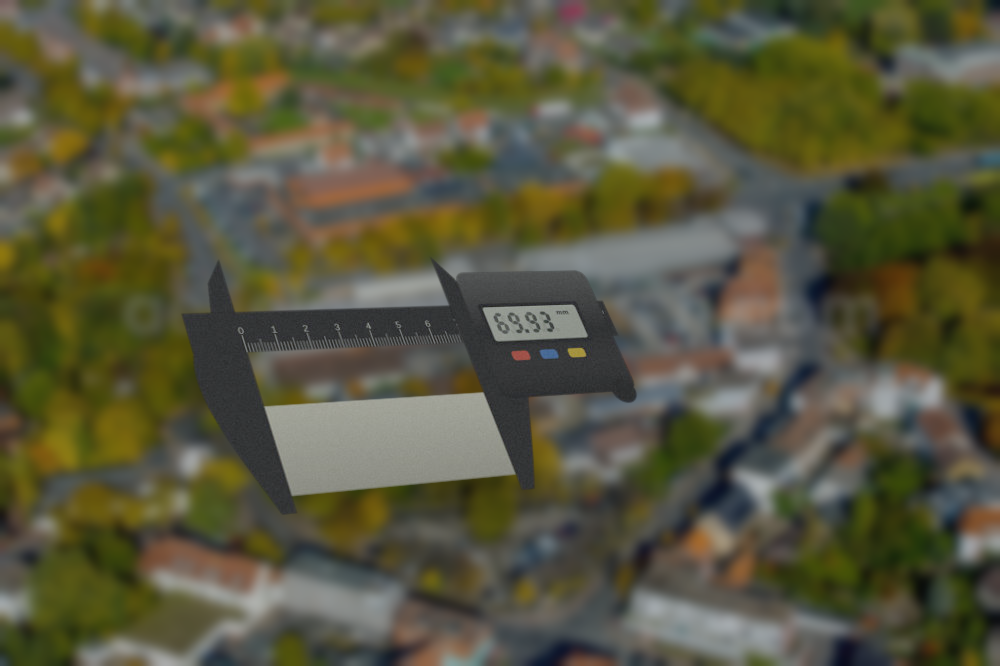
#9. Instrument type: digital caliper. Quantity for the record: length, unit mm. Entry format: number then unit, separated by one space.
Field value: 69.93 mm
